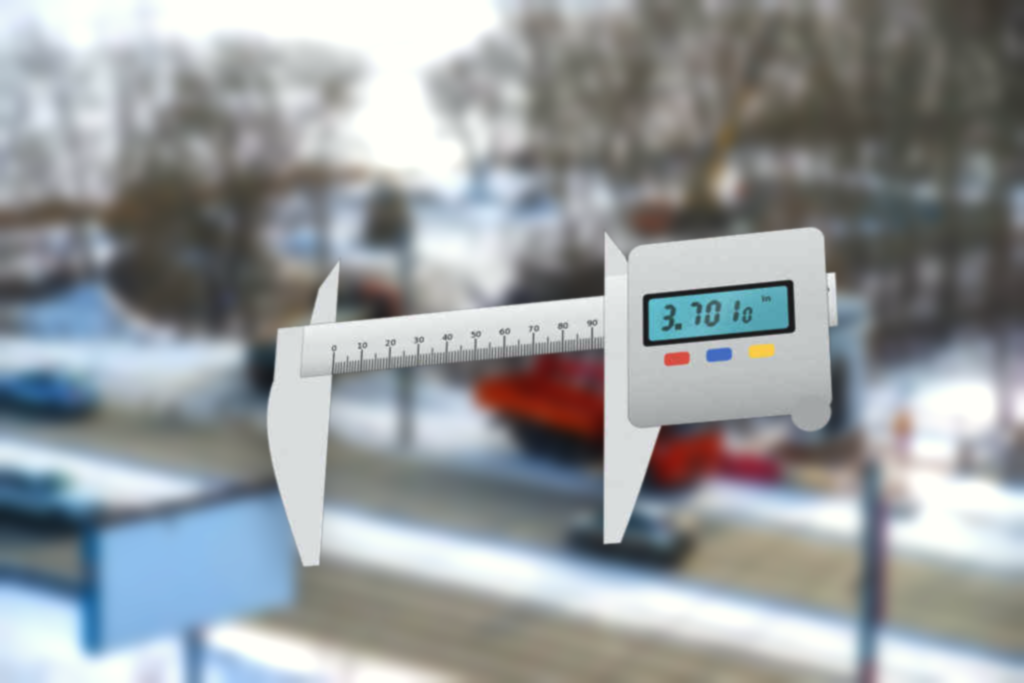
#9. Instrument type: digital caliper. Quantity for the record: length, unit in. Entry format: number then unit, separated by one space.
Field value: 3.7010 in
